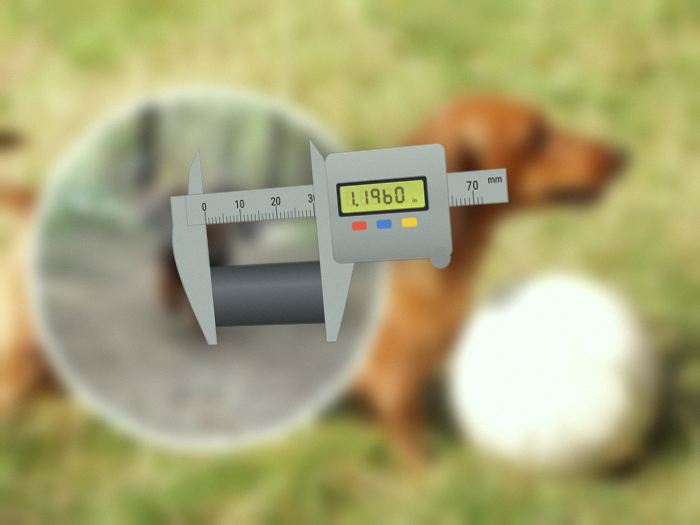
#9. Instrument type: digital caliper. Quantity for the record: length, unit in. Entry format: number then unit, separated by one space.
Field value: 1.1960 in
